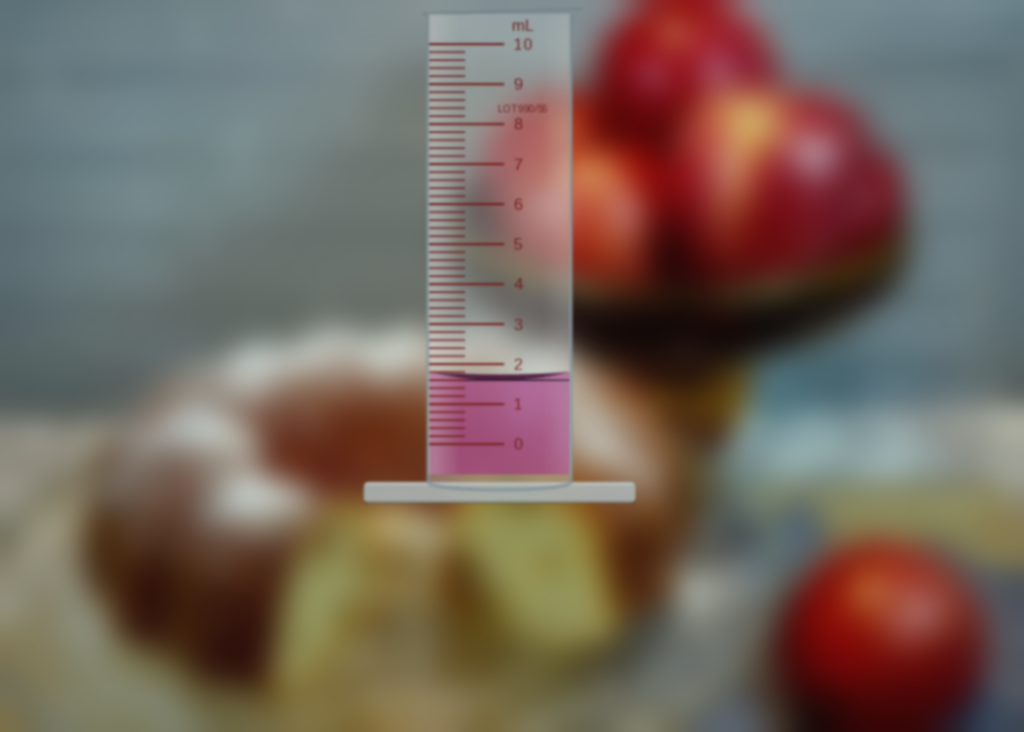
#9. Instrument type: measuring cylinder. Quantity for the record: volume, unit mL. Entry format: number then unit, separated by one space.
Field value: 1.6 mL
